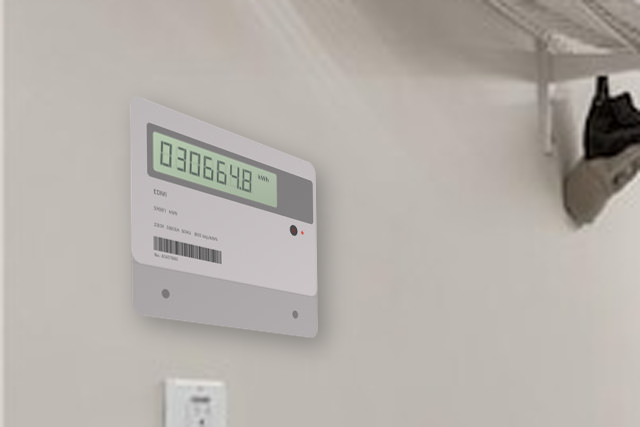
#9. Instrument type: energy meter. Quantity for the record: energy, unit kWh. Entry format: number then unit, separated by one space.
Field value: 30664.8 kWh
